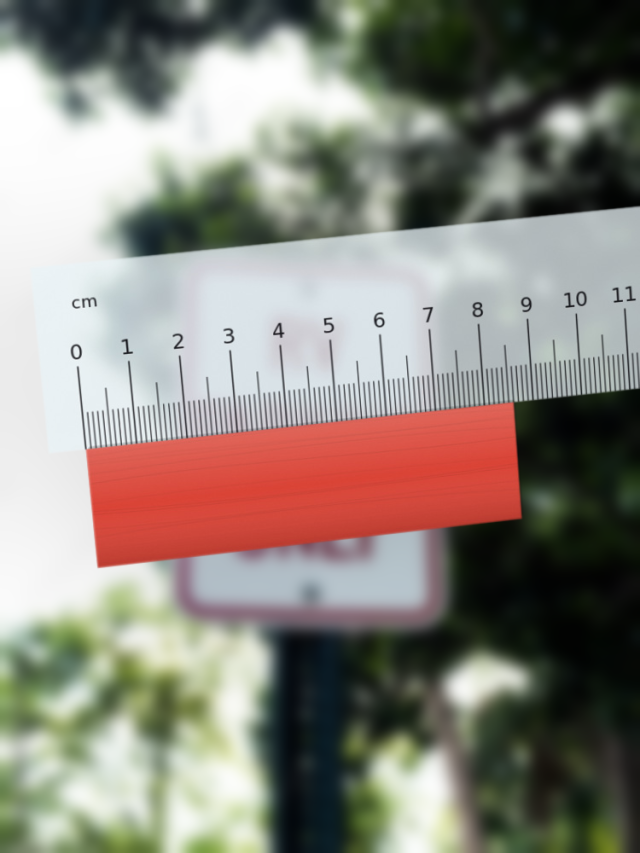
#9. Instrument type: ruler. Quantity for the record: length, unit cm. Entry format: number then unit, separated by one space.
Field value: 8.6 cm
